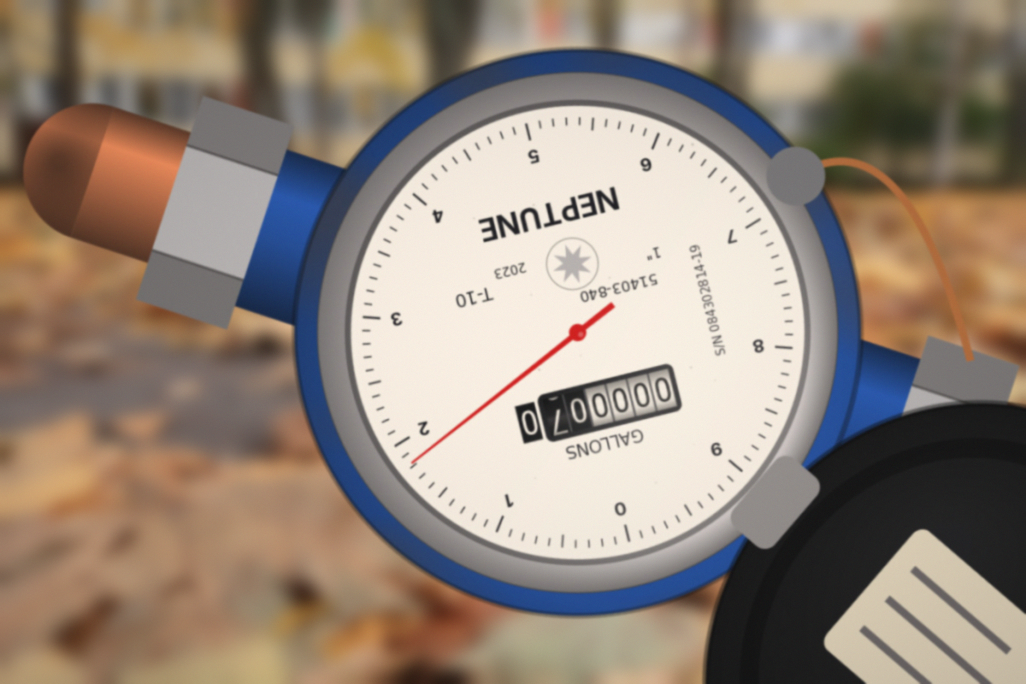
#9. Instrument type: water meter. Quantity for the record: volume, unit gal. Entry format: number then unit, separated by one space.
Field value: 71.8 gal
